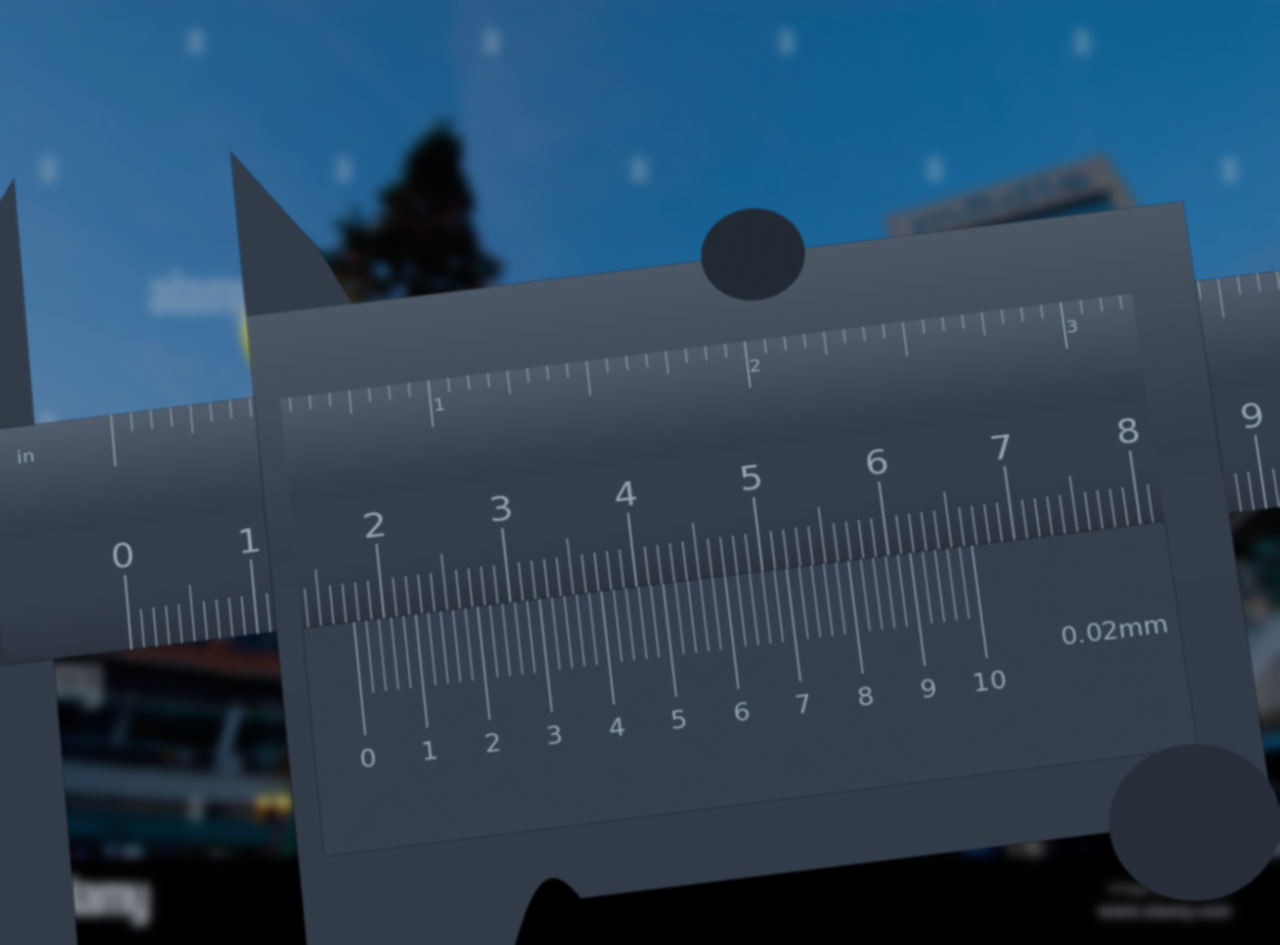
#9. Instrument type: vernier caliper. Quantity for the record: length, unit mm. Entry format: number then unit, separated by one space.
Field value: 17.6 mm
